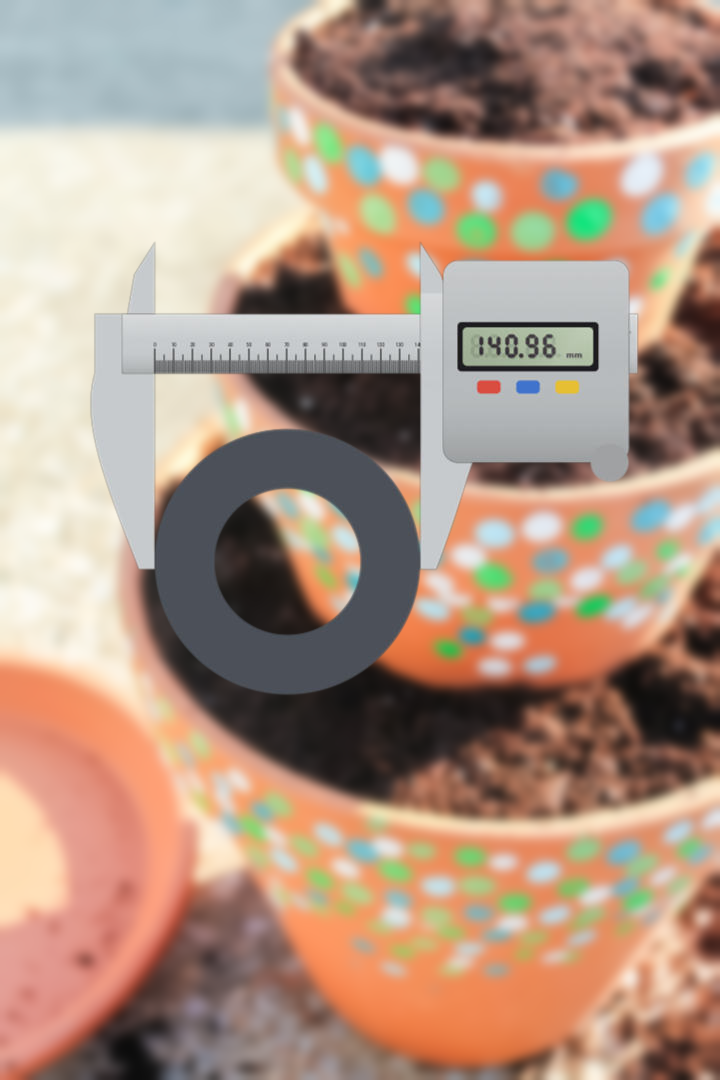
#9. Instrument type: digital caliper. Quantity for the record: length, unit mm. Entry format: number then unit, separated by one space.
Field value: 140.96 mm
